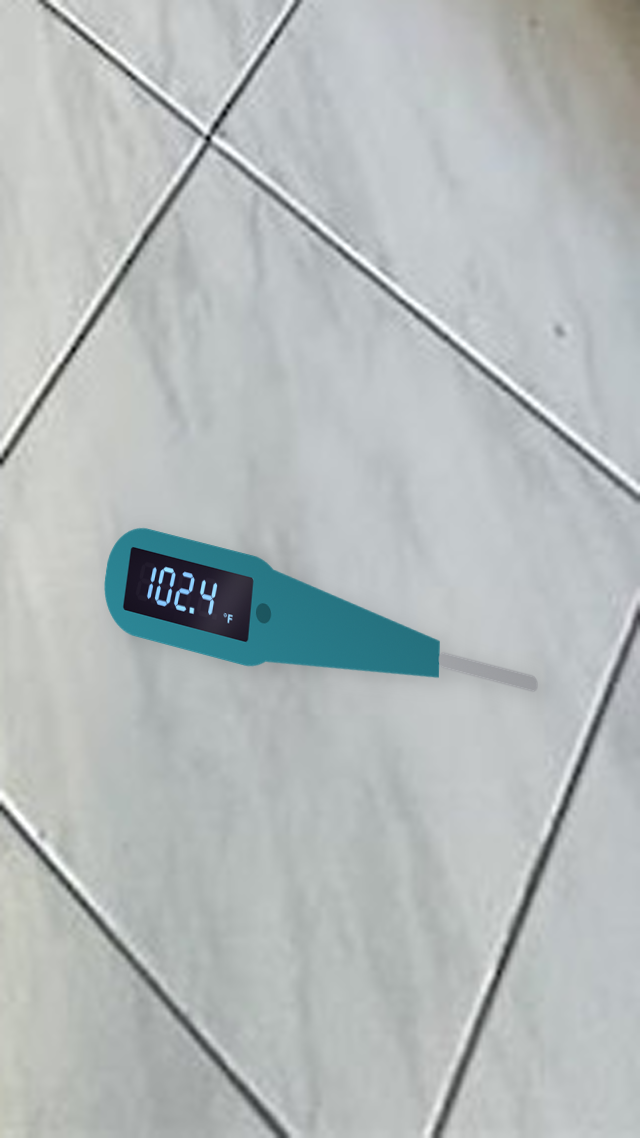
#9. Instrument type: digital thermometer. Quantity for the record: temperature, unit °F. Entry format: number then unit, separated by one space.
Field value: 102.4 °F
